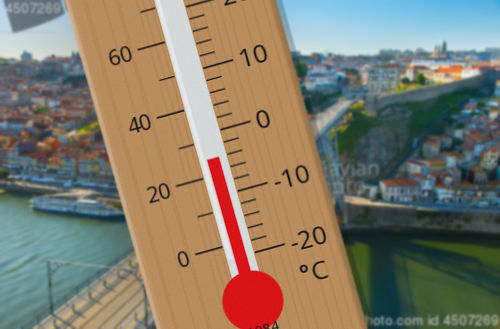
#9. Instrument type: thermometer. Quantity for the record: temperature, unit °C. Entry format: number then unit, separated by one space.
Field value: -4 °C
